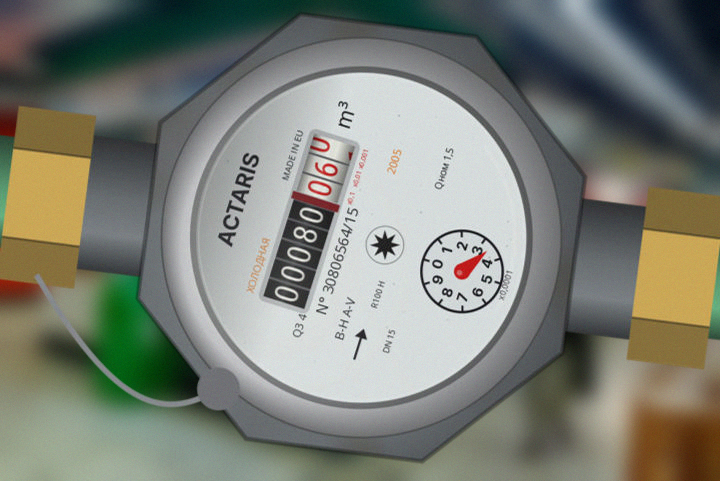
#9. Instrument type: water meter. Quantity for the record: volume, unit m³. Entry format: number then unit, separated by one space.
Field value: 80.0603 m³
